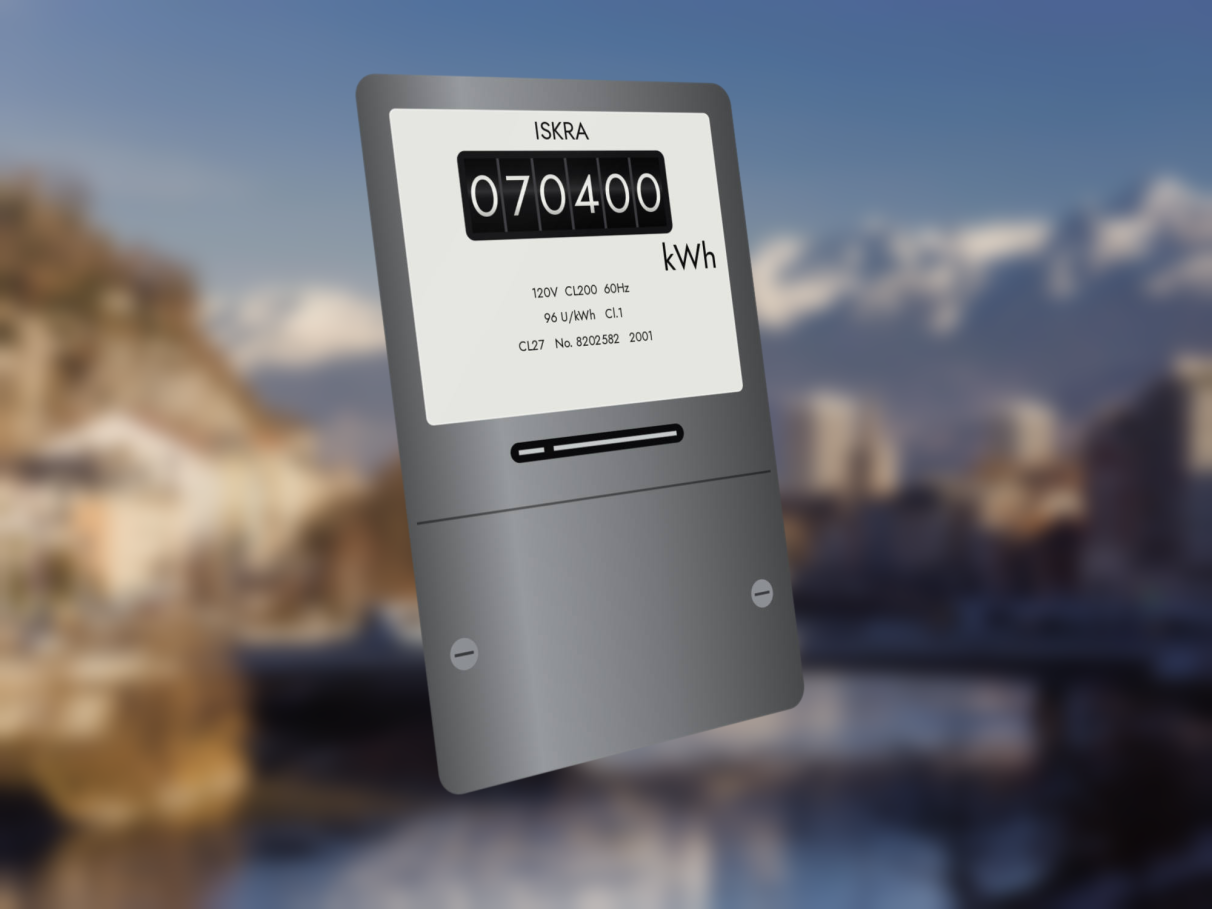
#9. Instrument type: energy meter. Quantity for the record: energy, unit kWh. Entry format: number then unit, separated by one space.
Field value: 70400 kWh
